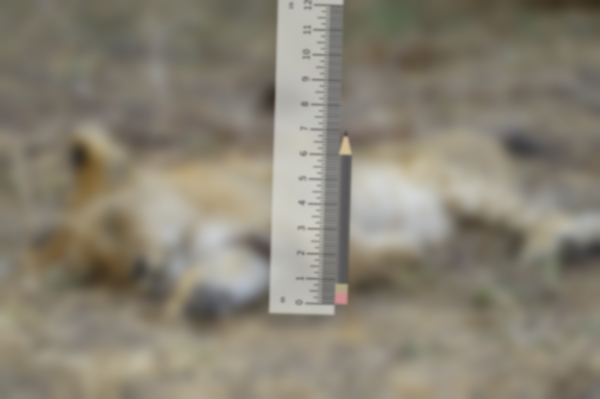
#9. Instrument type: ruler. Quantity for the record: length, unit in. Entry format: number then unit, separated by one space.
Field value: 7 in
